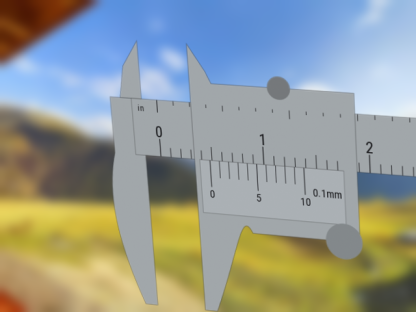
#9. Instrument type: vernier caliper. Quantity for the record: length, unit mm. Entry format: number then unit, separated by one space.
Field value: 4.8 mm
